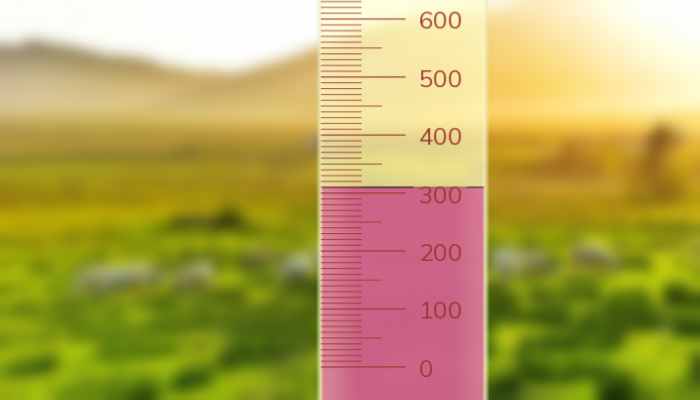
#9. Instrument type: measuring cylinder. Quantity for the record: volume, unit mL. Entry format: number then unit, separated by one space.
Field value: 310 mL
